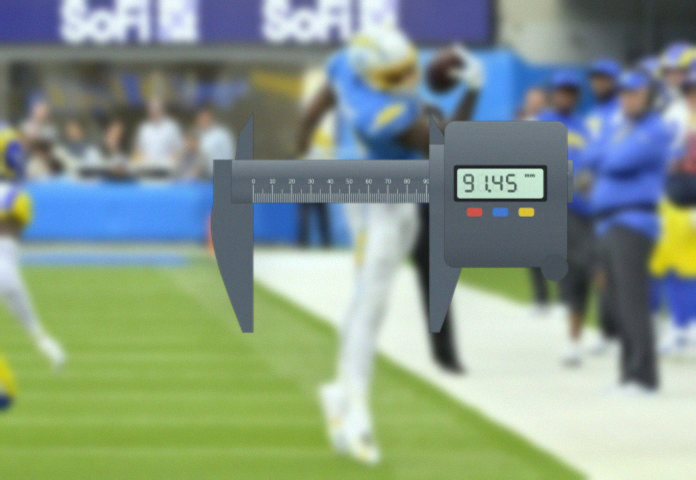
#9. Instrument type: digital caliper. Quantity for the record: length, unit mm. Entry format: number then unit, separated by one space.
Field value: 91.45 mm
